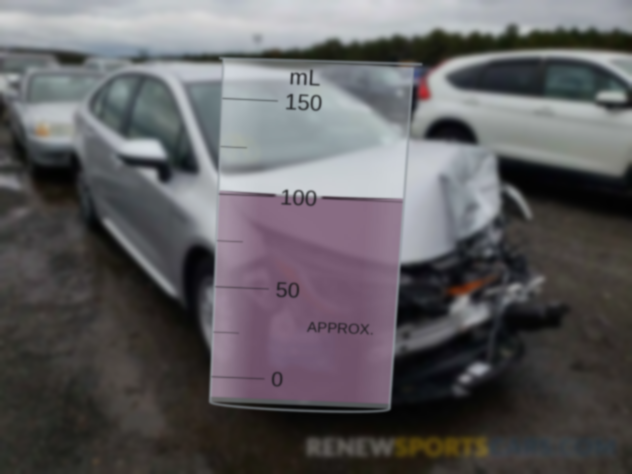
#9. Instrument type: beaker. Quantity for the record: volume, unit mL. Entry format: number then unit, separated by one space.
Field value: 100 mL
